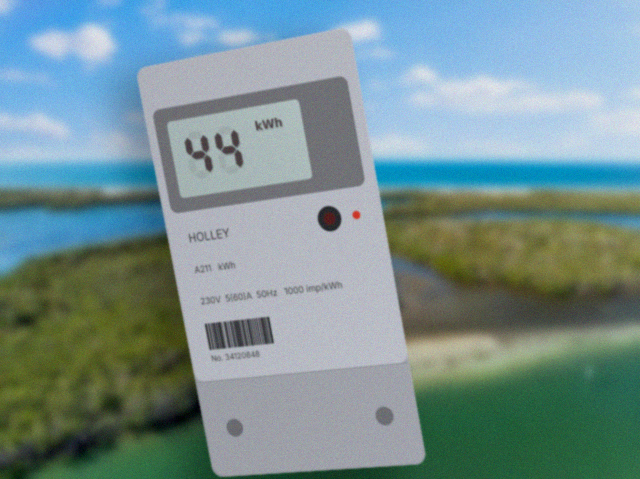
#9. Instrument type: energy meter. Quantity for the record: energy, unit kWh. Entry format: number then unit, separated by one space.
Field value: 44 kWh
